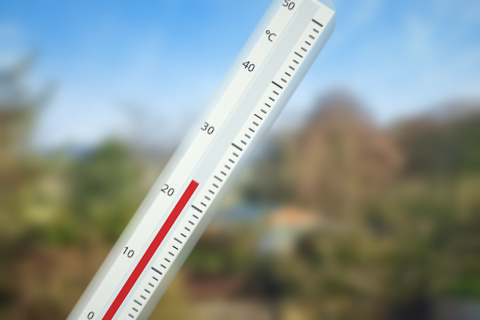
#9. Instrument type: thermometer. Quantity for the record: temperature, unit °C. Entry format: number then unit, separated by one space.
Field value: 23 °C
